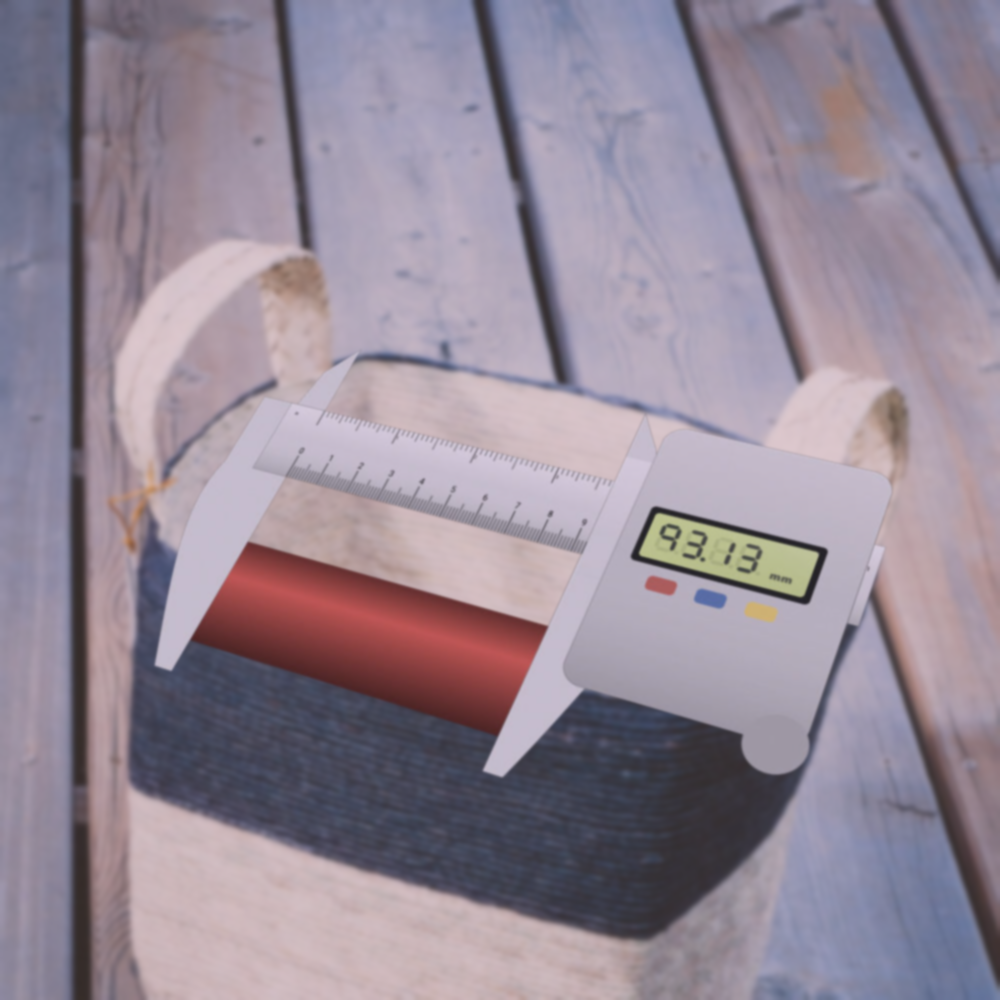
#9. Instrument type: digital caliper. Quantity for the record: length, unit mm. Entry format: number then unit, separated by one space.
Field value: 93.13 mm
